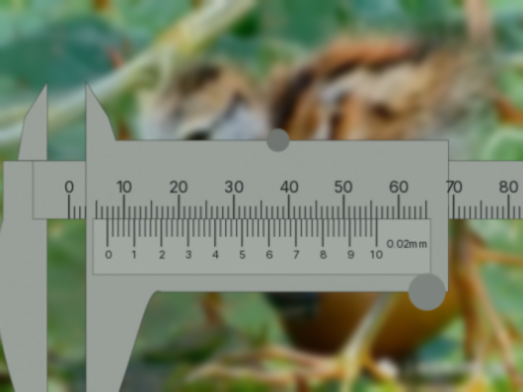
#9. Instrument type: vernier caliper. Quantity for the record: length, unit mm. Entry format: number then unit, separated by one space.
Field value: 7.0 mm
